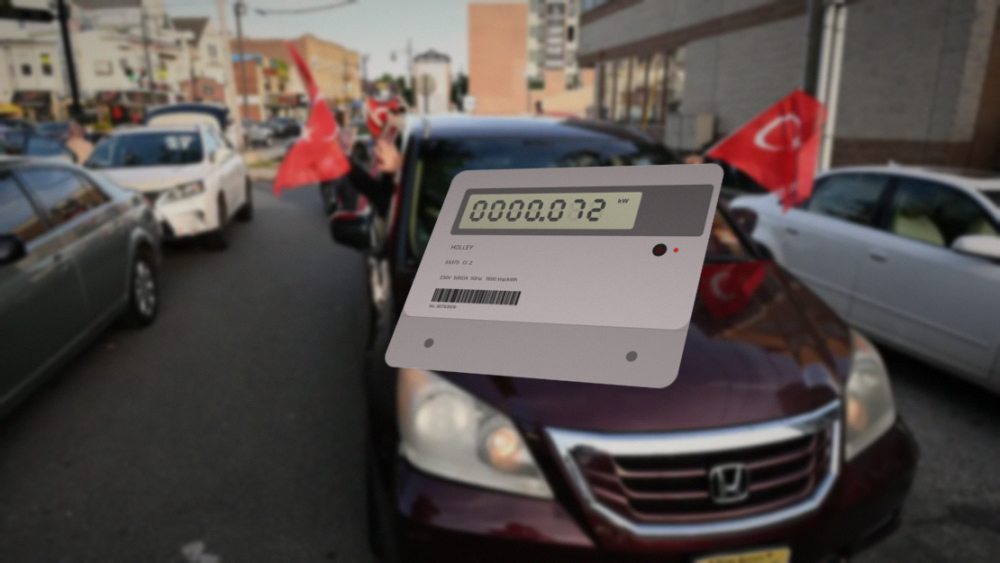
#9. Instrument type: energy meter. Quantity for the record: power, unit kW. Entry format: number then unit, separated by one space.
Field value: 0.072 kW
